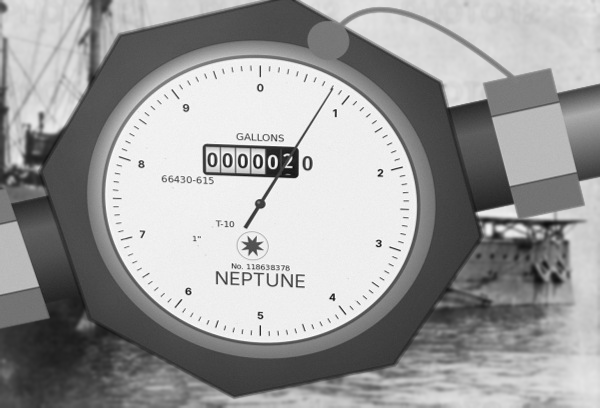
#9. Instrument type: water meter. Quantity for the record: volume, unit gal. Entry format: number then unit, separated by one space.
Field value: 20.8 gal
